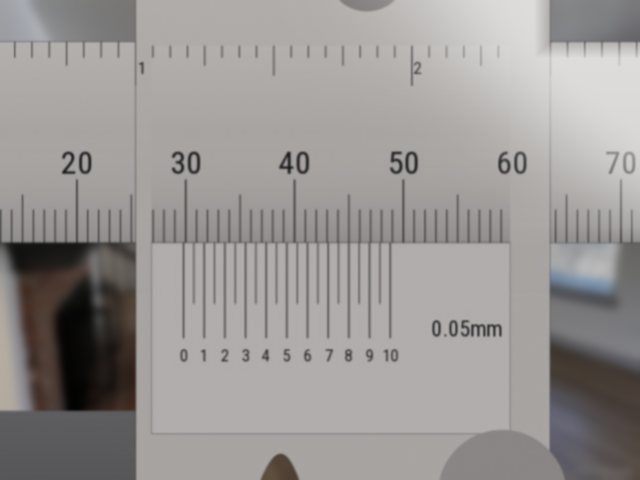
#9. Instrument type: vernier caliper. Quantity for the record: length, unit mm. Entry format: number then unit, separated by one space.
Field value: 29.8 mm
